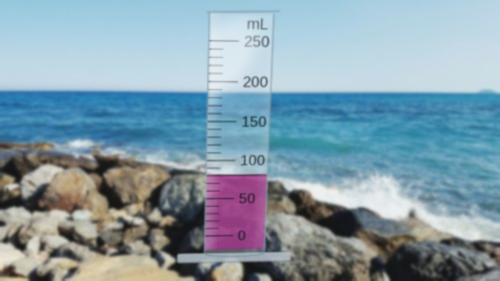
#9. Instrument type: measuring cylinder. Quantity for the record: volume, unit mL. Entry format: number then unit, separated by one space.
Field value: 80 mL
